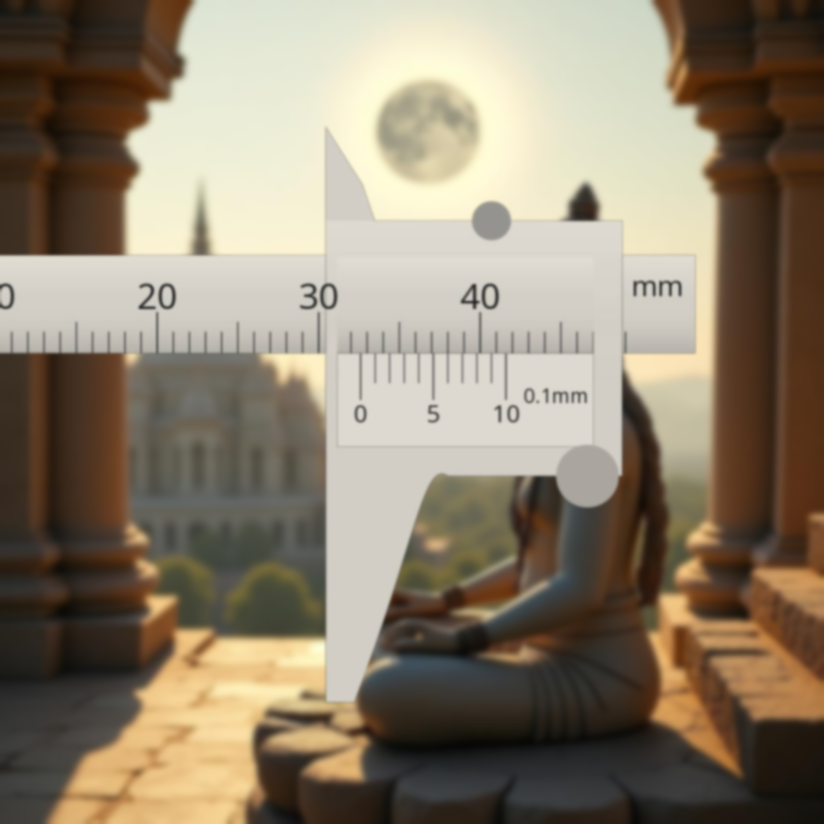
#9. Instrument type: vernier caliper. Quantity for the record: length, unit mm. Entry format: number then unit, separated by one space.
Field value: 32.6 mm
